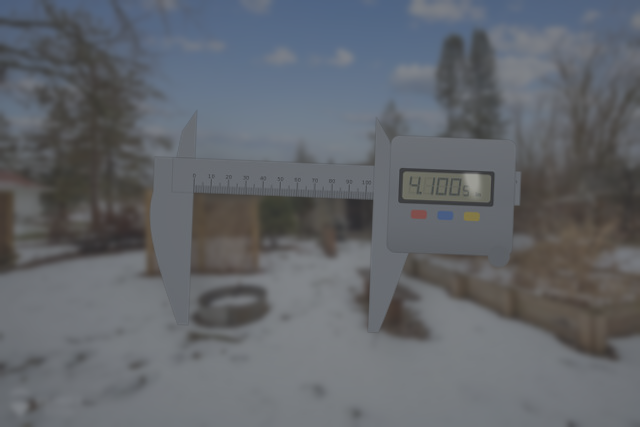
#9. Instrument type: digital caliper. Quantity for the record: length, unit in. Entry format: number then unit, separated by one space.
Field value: 4.1005 in
